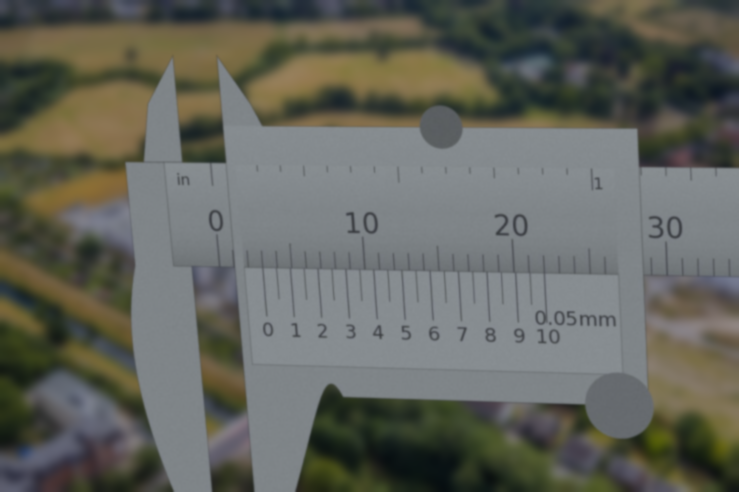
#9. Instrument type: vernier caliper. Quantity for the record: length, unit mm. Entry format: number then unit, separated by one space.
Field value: 3.0 mm
